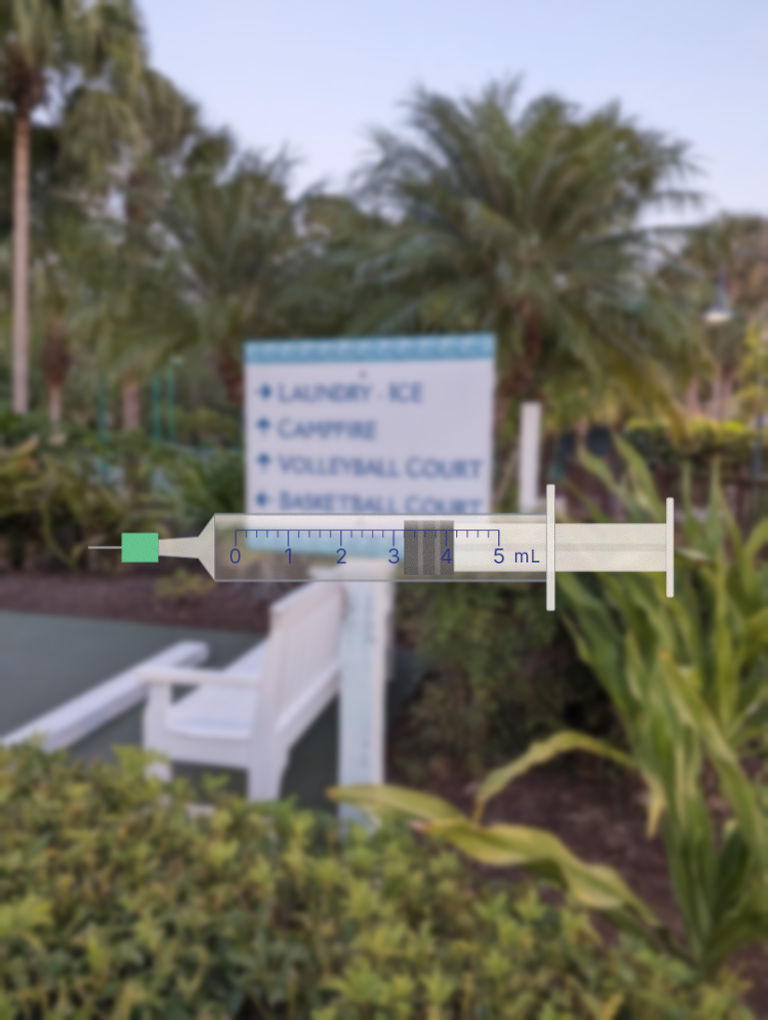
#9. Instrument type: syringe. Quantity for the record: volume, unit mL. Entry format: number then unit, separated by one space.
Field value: 3.2 mL
